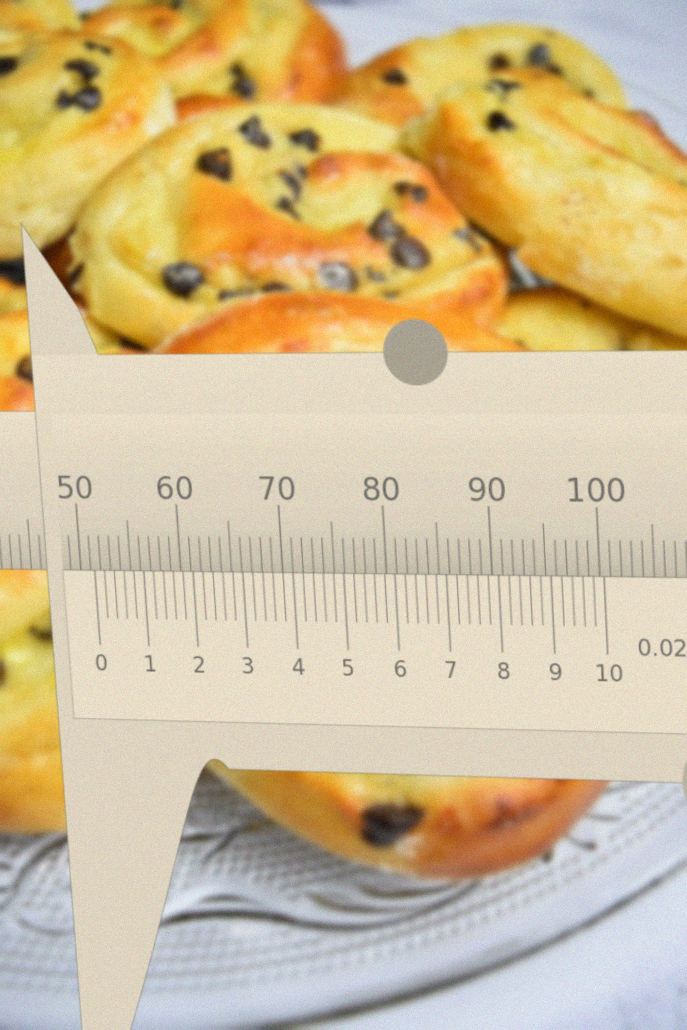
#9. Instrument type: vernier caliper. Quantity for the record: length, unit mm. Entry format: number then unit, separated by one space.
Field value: 51.4 mm
